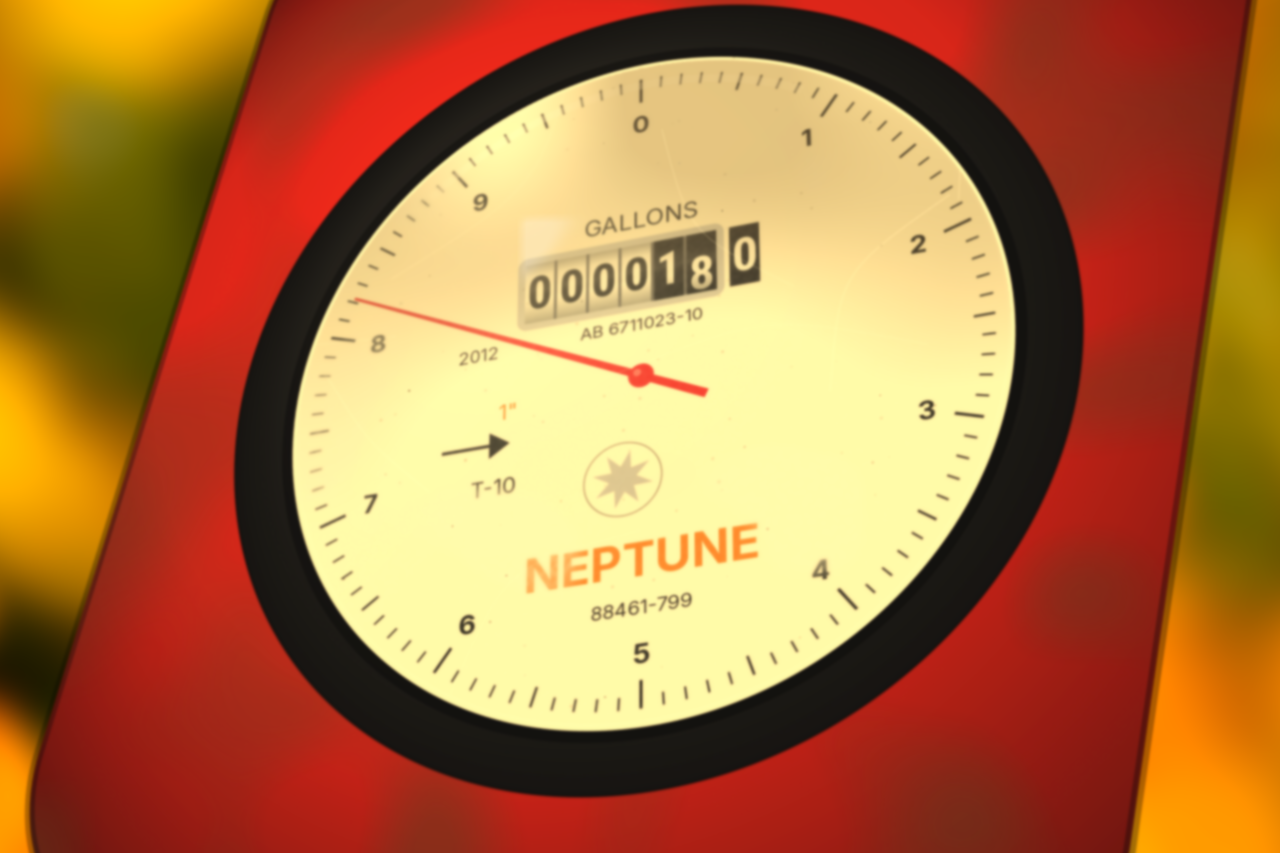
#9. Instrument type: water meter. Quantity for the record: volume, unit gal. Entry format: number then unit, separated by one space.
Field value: 178.2 gal
